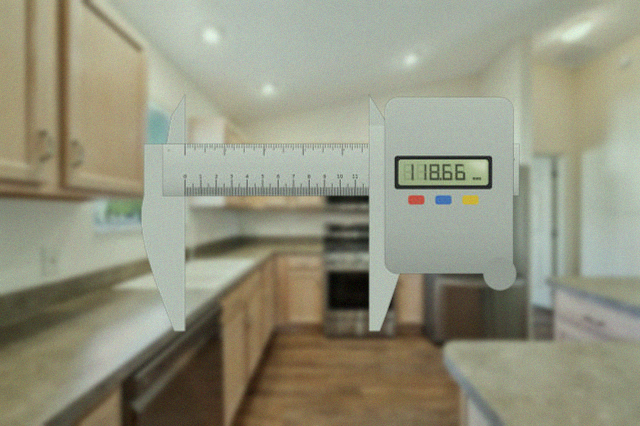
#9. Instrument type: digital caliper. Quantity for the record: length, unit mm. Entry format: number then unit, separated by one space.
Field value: 118.66 mm
